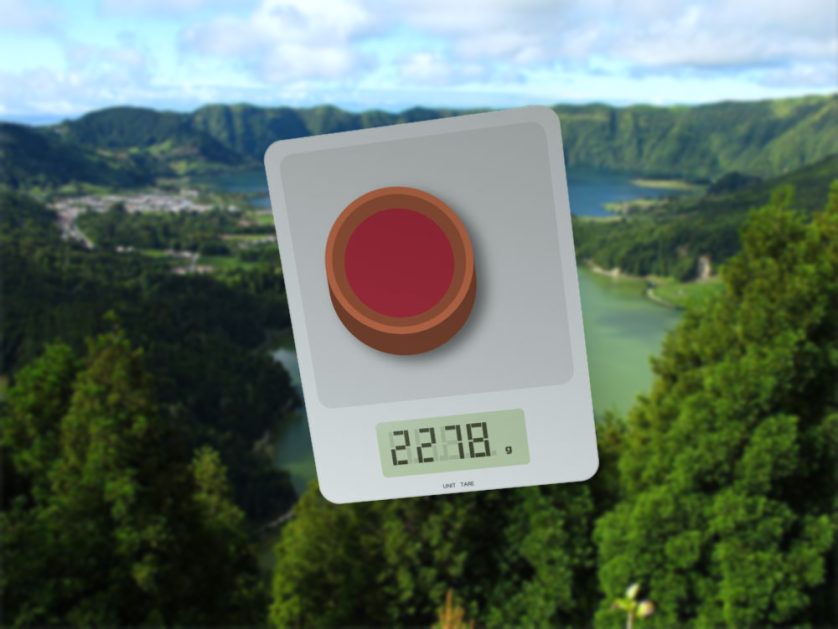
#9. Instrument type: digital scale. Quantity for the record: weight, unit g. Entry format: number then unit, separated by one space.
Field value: 2278 g
